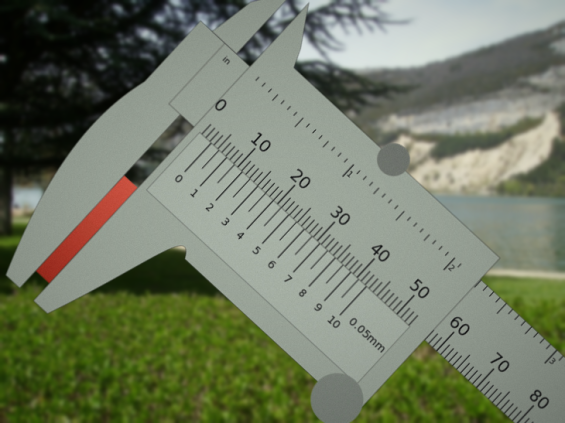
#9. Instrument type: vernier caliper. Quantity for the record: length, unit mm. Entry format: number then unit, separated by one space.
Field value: 3.4 mm
